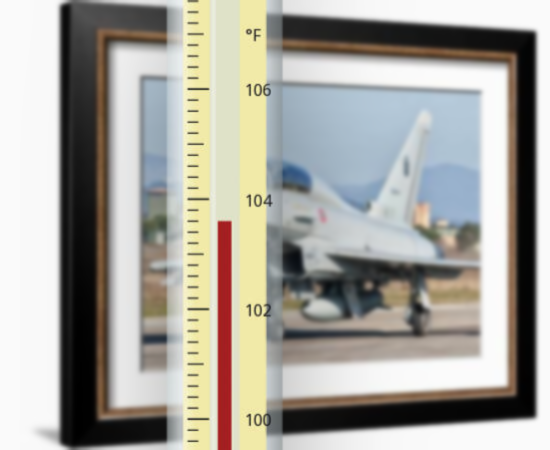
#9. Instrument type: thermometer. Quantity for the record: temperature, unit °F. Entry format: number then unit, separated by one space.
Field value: 103.6 °F
